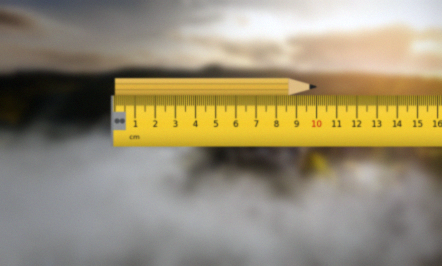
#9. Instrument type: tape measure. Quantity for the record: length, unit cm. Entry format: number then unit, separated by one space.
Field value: 10 cm
